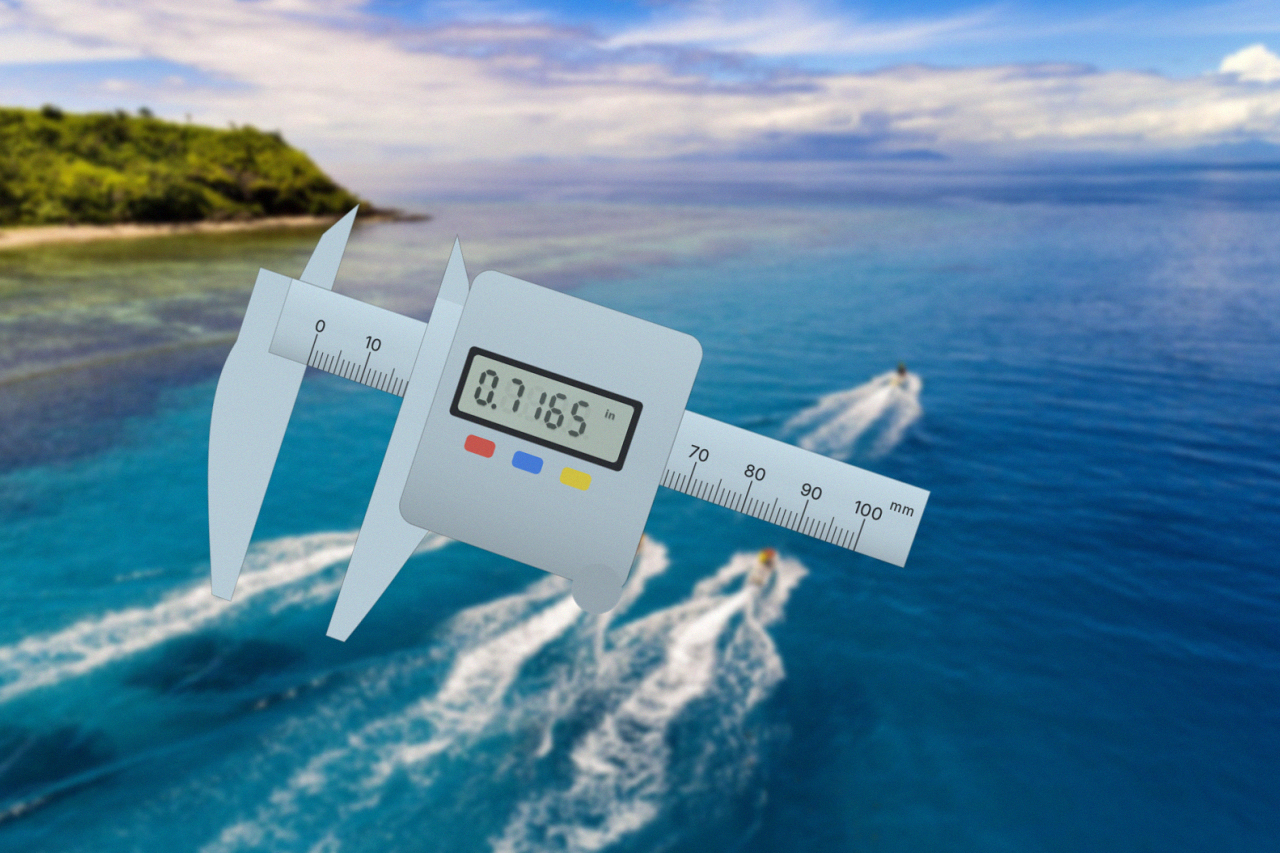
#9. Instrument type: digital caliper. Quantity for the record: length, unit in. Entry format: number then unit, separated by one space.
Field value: 0.7165 in
